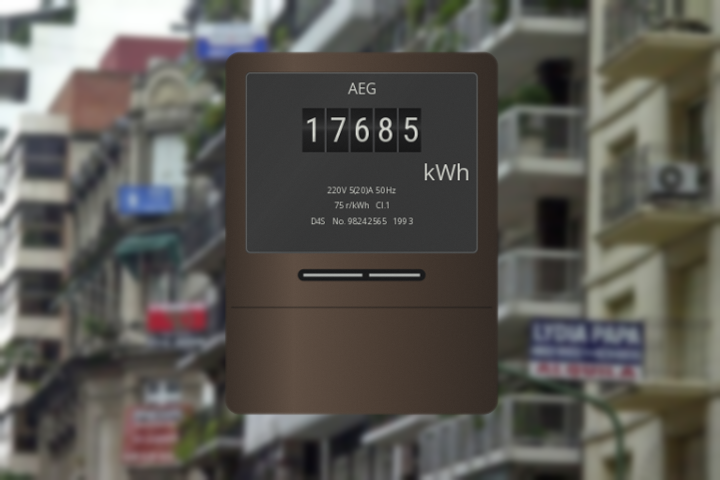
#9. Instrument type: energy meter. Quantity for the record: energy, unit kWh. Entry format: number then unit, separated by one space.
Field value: 17685 kWh
